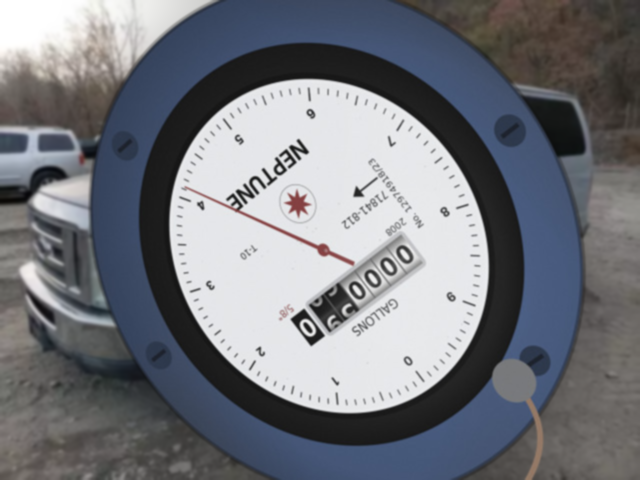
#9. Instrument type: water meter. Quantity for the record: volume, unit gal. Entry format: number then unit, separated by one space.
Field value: 594.1 gal
